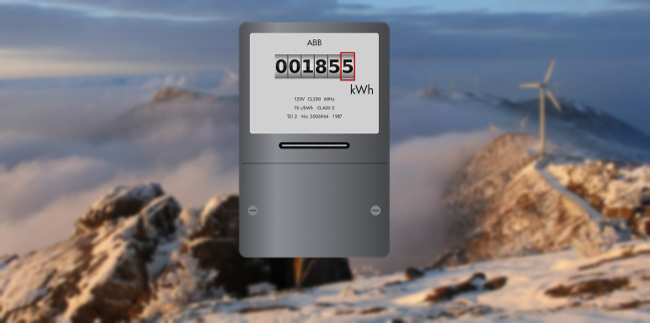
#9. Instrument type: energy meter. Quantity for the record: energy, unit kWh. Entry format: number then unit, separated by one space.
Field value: 185.5 kWh
